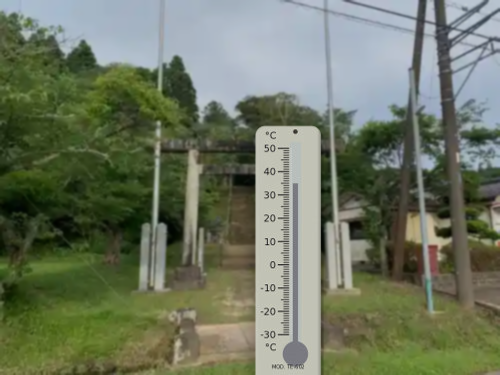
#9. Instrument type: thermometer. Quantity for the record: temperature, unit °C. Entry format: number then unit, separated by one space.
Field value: 35 °C
